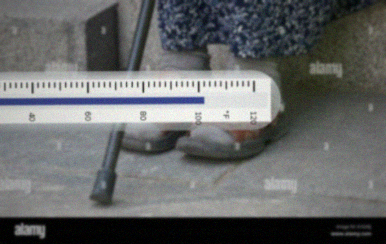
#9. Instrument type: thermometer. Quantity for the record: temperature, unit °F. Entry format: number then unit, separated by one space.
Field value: 102 °F
